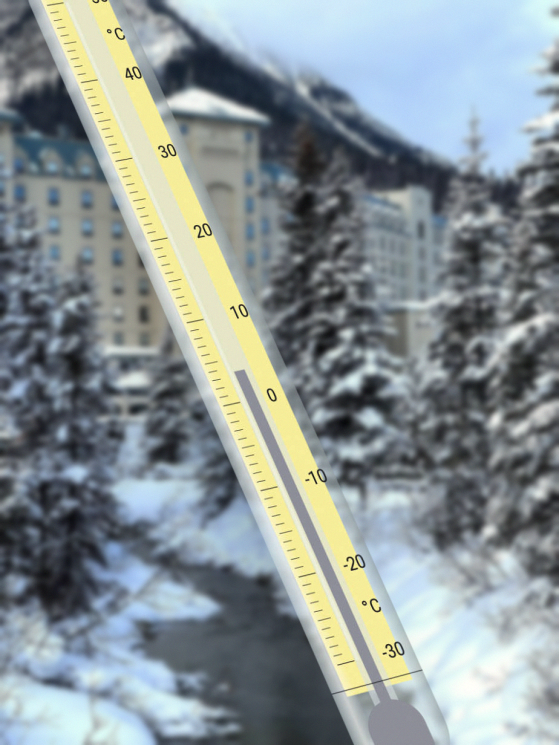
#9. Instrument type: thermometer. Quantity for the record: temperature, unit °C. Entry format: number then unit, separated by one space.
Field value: 3.5 °C
